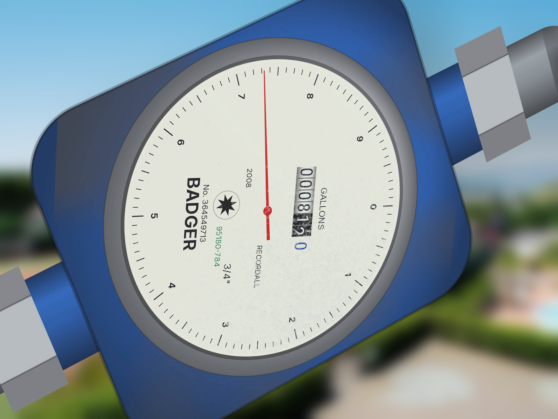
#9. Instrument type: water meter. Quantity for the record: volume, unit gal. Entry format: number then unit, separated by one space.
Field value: 8117.3 gal
